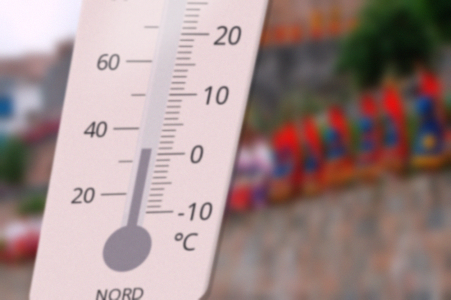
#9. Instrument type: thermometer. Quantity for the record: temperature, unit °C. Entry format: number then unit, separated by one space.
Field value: 1 °C
